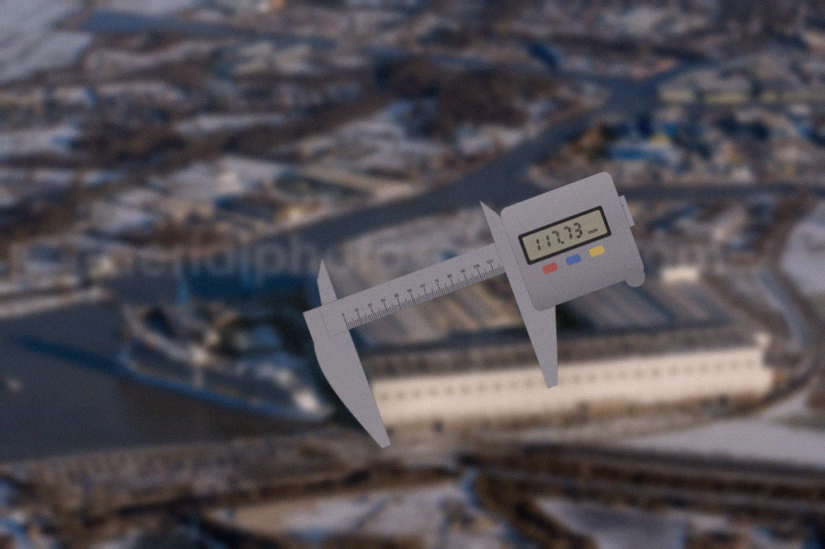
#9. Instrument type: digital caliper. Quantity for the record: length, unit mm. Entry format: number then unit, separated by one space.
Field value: 117.73 mm
